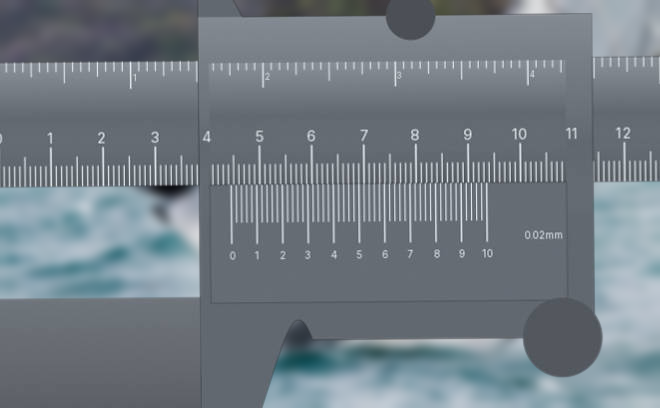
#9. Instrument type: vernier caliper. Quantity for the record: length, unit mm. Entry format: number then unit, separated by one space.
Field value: 44.5 mm
